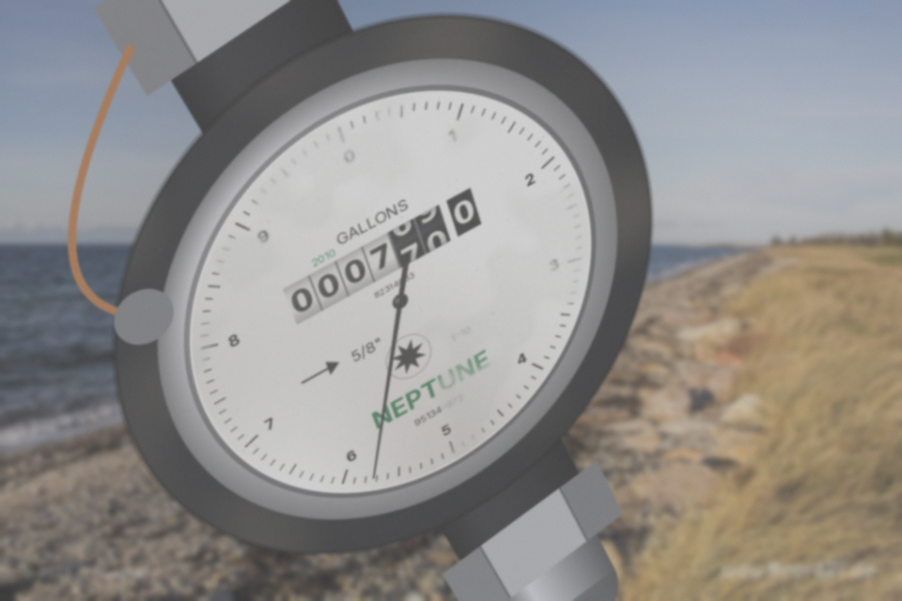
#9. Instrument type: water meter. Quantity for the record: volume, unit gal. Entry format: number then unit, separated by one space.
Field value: 7695.7 gal
